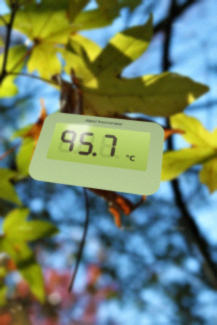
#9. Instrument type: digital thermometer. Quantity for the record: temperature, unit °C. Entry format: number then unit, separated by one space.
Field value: 95.7 °C
